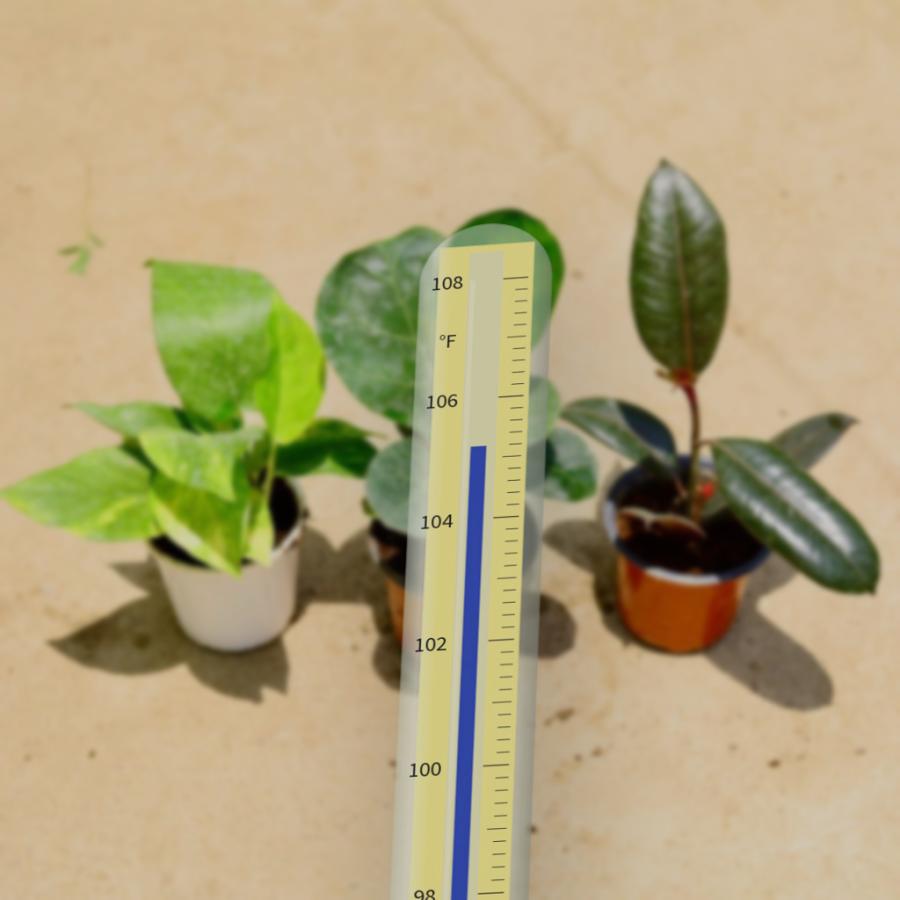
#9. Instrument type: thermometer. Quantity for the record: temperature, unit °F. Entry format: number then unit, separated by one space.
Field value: 105.2 °F
